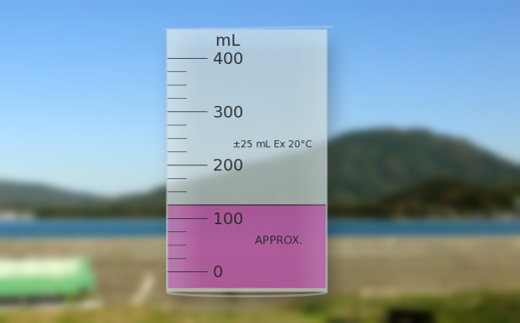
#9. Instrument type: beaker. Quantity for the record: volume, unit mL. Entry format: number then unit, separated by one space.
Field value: 125 mL
